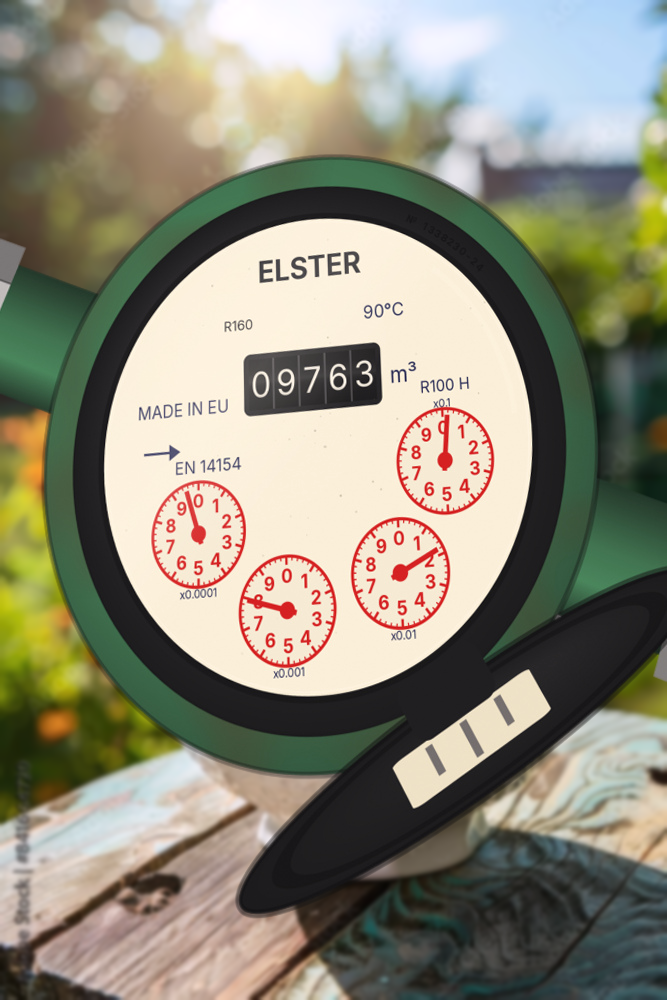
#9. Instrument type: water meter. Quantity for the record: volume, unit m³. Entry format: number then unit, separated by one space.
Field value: 9763.0179 m³
